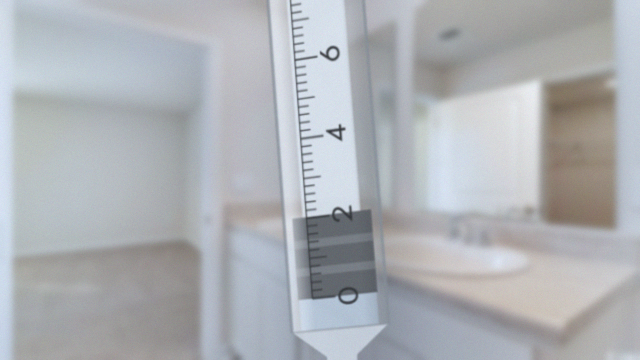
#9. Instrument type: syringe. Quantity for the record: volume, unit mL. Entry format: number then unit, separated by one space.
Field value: 0 mL
